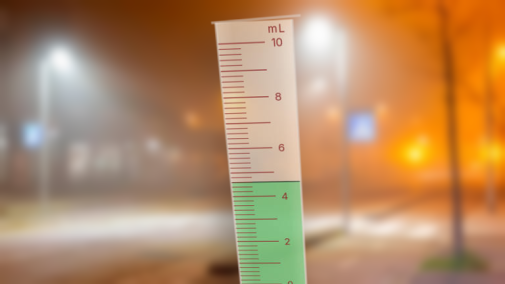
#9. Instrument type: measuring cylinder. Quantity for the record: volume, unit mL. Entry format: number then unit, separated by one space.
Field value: 4.6 mL
